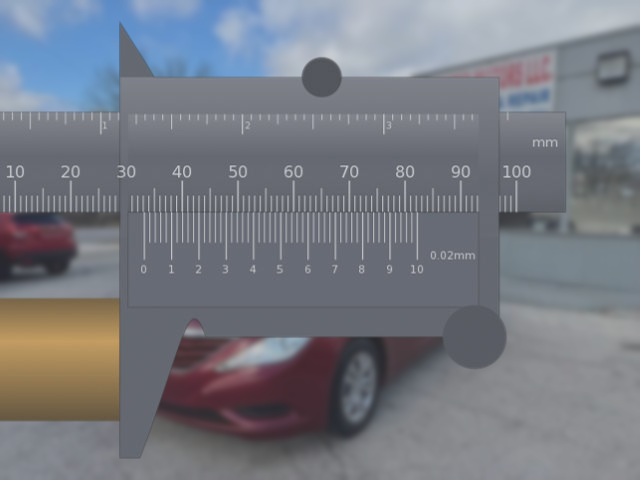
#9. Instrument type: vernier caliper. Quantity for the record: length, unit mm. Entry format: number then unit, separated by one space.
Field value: 33.2 mm
